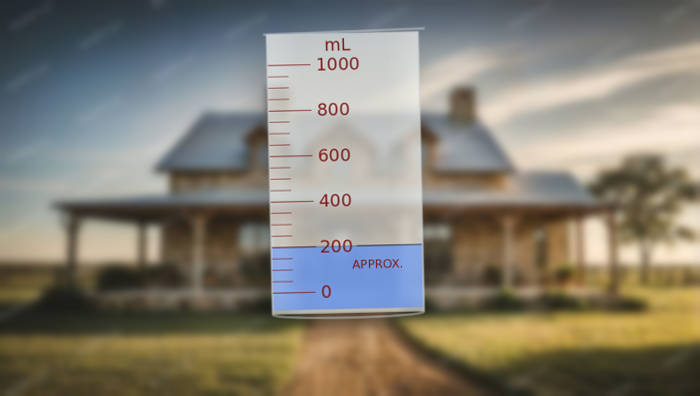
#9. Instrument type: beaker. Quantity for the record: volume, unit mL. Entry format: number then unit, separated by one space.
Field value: 200 mL
